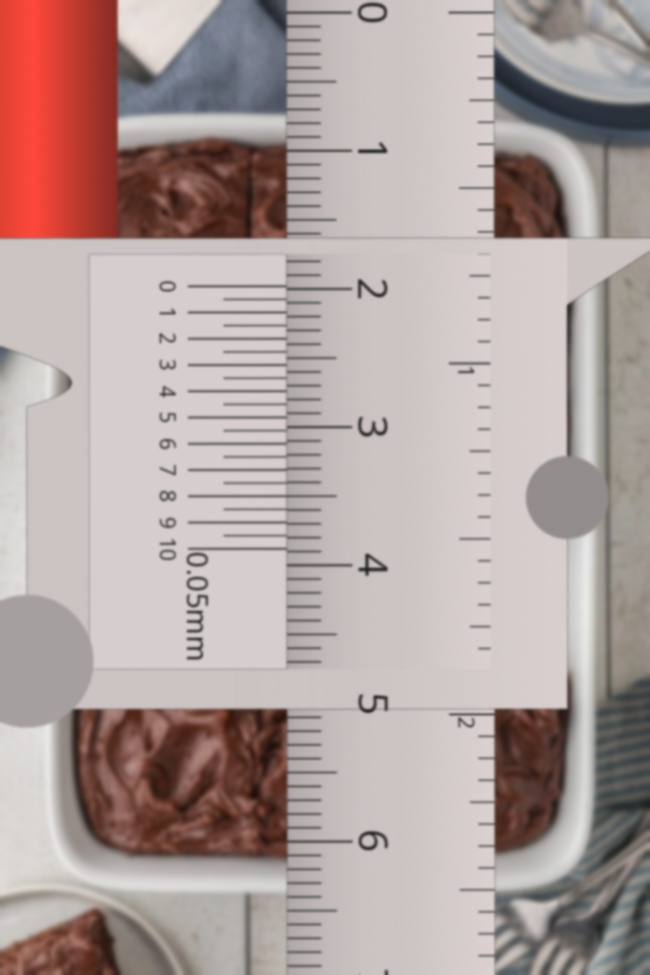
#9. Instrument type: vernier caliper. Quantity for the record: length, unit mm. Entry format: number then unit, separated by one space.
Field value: 19.8 mm
